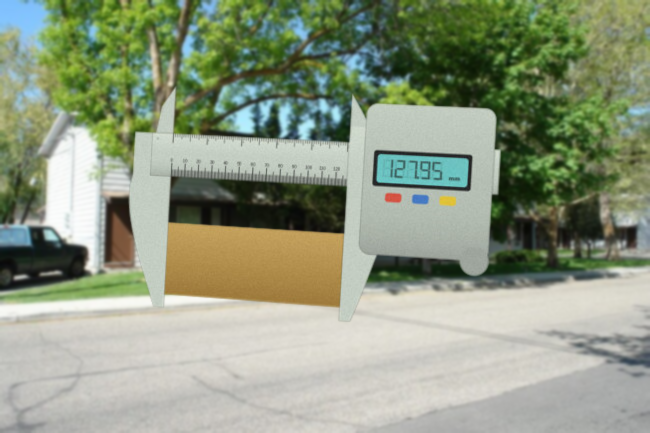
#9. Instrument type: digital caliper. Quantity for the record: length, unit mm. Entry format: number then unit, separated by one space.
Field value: 127.95 mm
